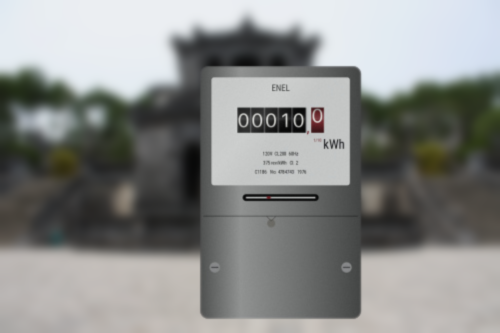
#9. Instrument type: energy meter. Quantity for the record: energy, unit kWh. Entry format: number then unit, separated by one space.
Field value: 10.0 kWh
